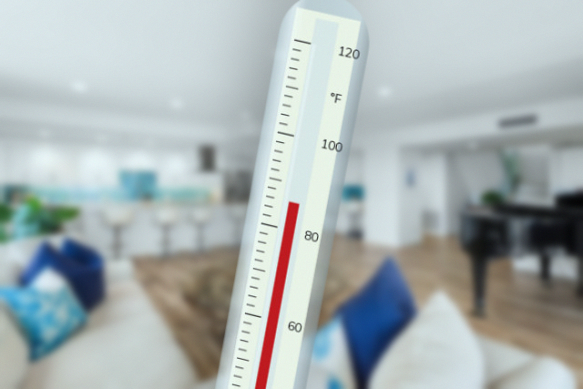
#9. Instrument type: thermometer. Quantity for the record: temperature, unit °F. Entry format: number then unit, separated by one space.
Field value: 86 °F
